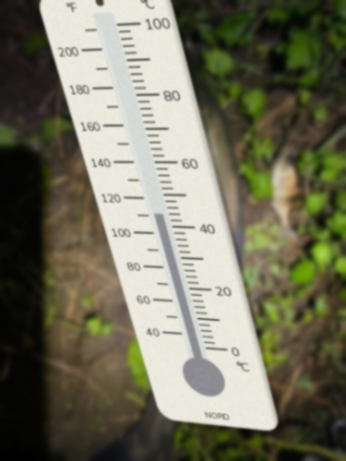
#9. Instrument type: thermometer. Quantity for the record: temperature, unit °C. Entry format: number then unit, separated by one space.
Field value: 44 °C
